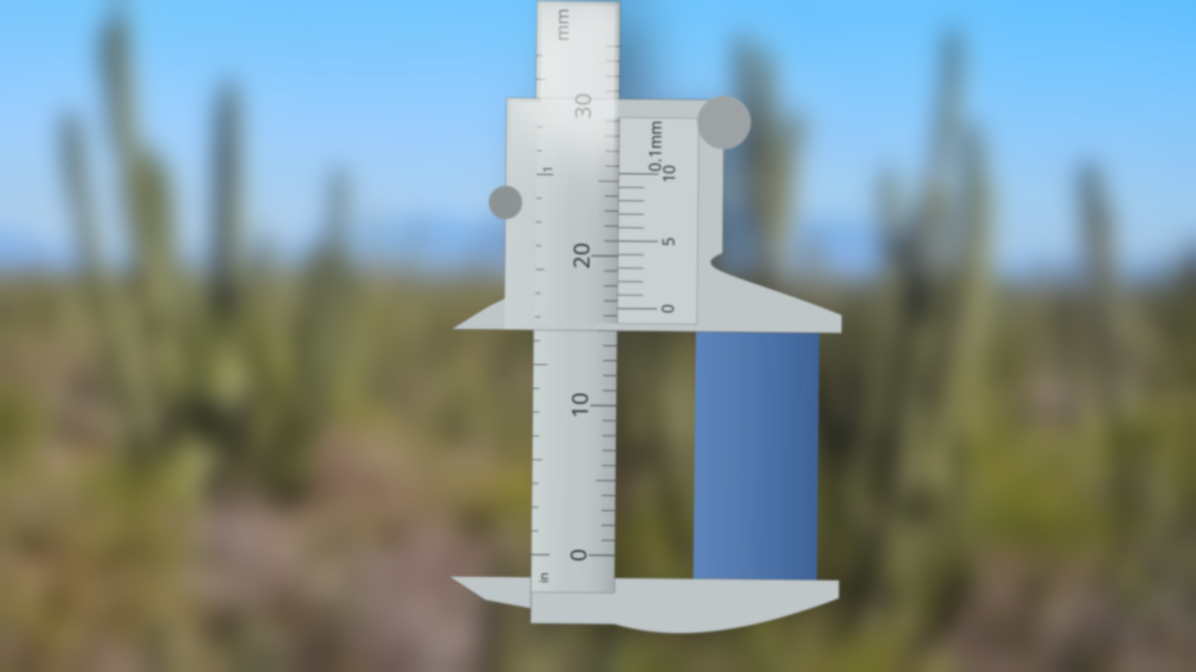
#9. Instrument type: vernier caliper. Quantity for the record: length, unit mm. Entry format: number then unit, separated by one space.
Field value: 16.5 mm
